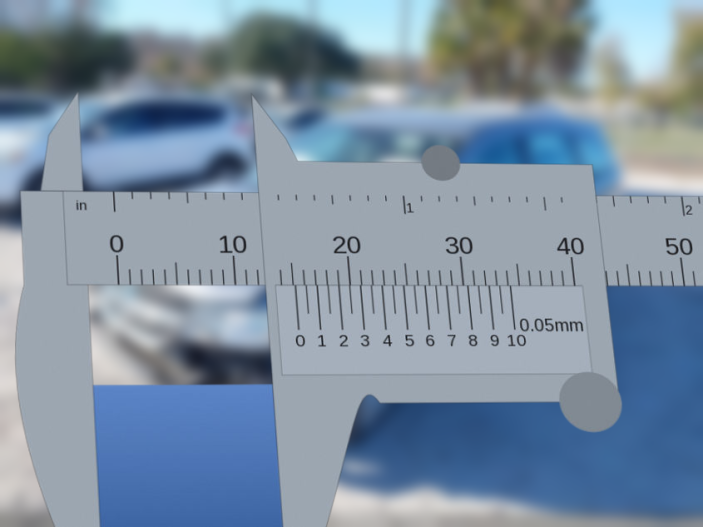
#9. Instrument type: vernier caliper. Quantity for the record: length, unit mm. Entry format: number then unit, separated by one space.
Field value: 15.2 mm
